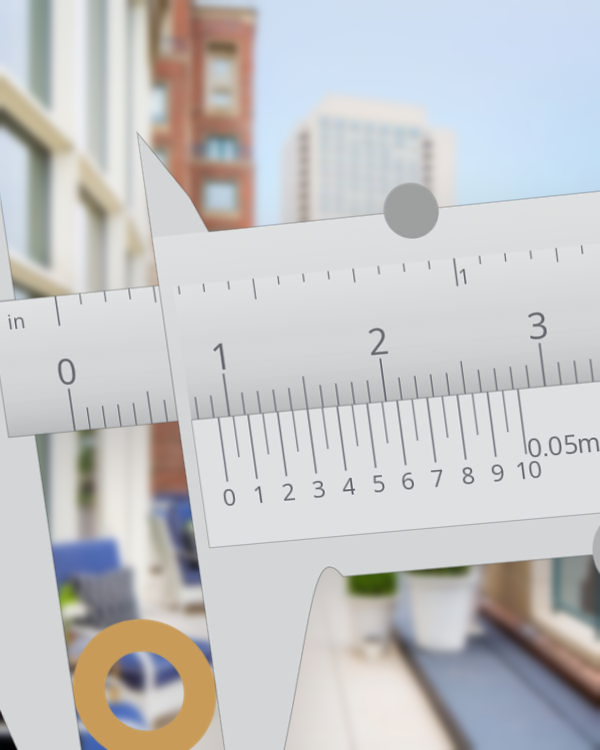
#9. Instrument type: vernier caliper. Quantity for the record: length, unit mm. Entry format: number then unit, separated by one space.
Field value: 9.3 mm
